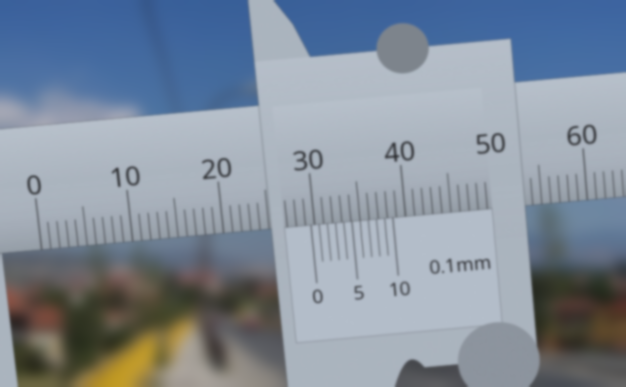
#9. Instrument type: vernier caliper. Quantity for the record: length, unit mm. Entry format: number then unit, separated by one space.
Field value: 29.6 mm
